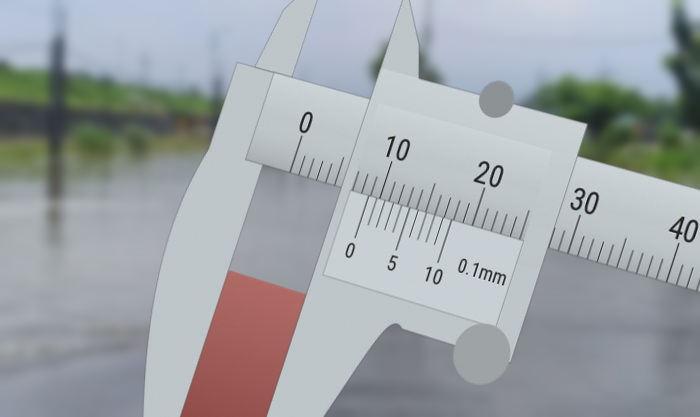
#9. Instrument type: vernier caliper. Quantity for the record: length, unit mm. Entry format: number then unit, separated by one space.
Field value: 8.8 mm
